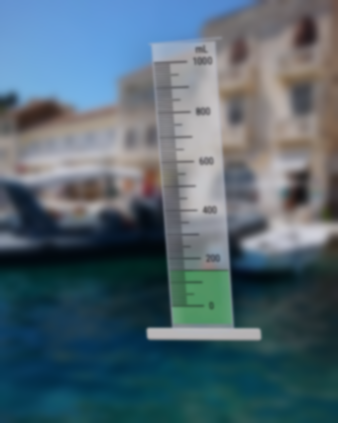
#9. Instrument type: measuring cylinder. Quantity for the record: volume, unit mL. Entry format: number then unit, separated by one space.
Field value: 150 mL
